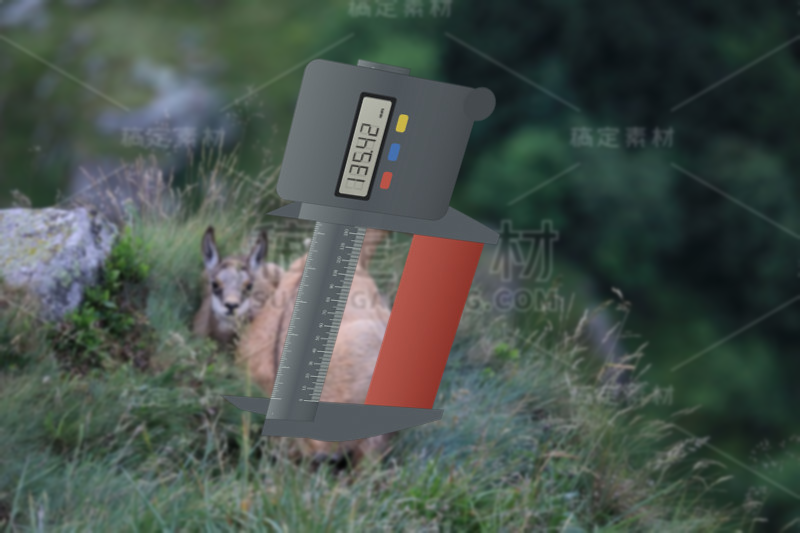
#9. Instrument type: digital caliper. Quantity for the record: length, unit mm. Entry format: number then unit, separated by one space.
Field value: 135.42 mm
